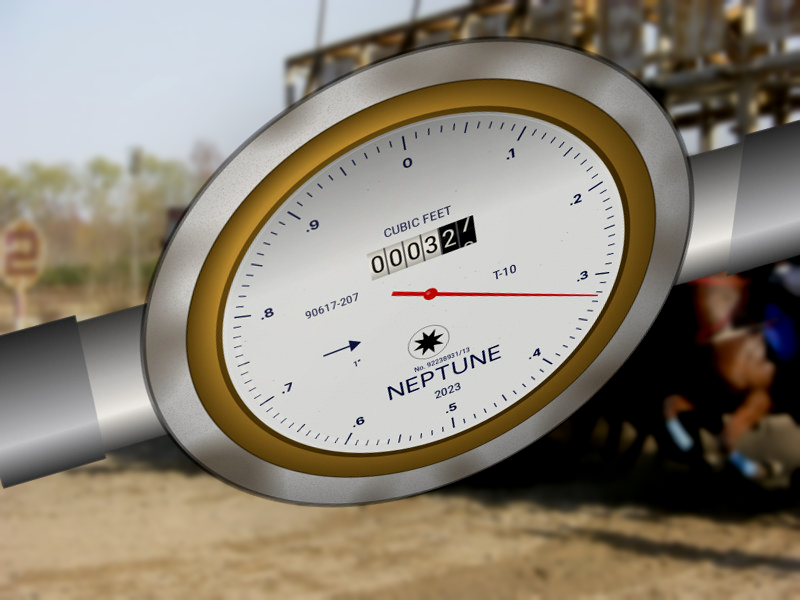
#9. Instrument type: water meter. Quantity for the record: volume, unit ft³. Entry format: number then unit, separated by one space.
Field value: 327.32 ft³
